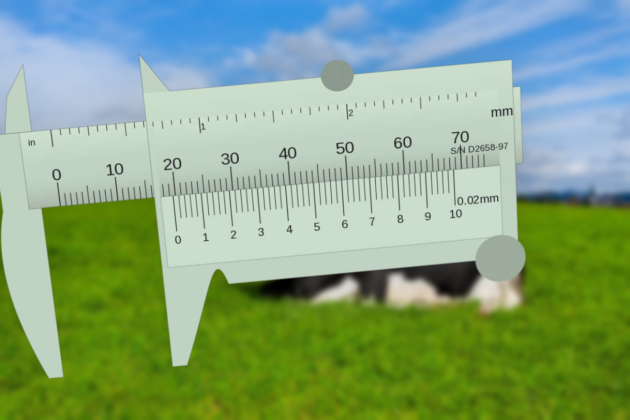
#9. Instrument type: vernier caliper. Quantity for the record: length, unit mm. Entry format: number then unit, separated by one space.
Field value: 19.6 mm
